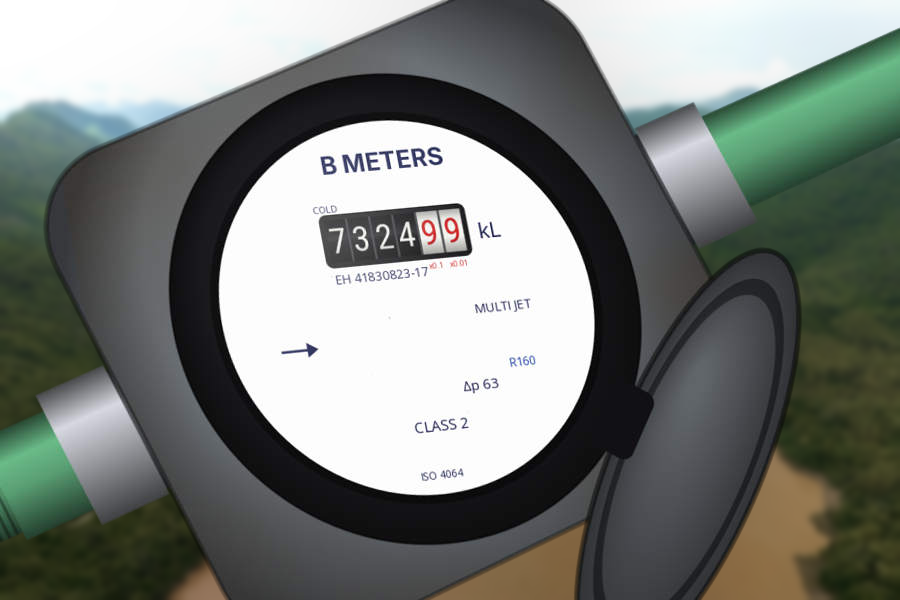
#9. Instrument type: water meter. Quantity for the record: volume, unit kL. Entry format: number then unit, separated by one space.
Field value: 7324.99 kL
